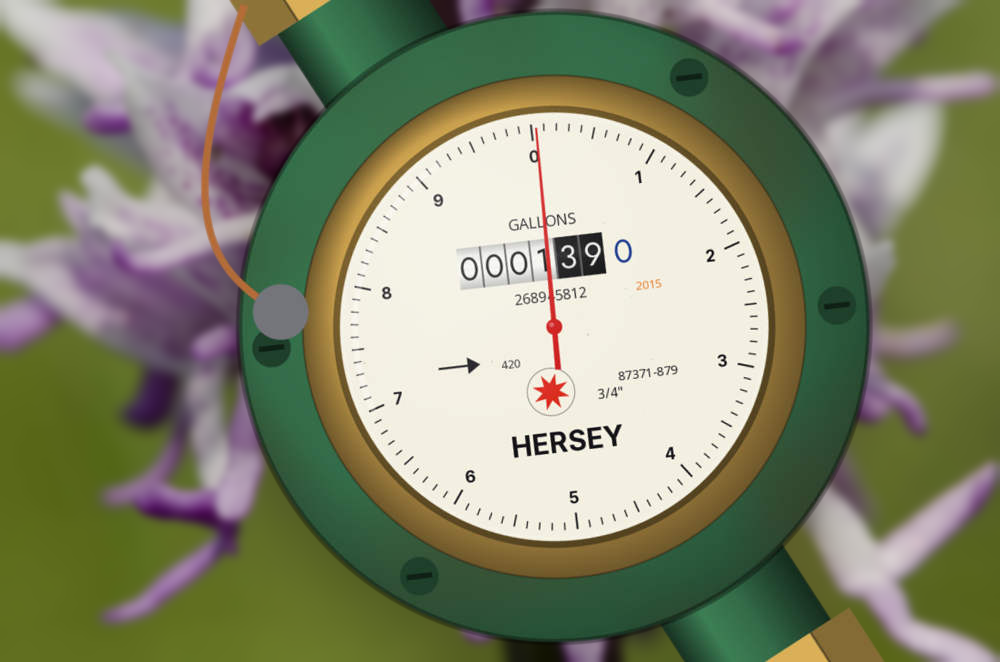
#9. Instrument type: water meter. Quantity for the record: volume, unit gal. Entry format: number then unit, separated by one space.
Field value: 1390.0 gal
